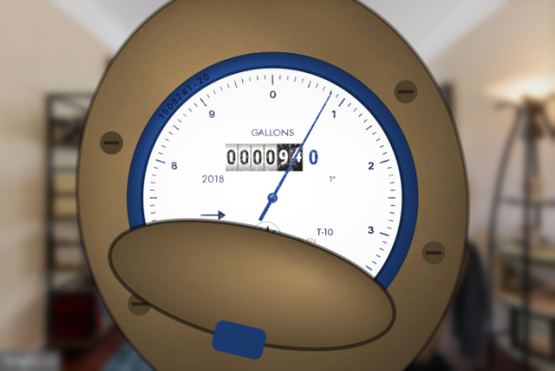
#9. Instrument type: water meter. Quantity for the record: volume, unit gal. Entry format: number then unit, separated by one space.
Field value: 940.8 gal
